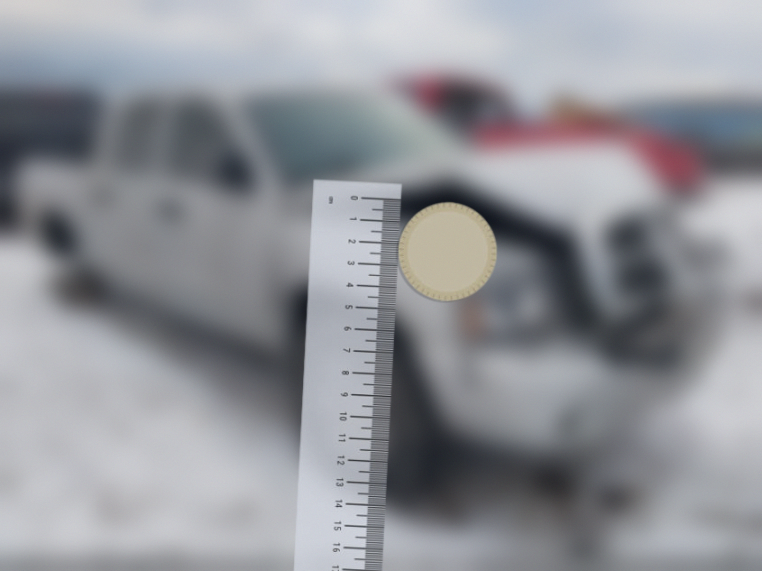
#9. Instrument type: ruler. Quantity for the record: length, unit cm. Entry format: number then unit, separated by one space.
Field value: 4.5 cm
